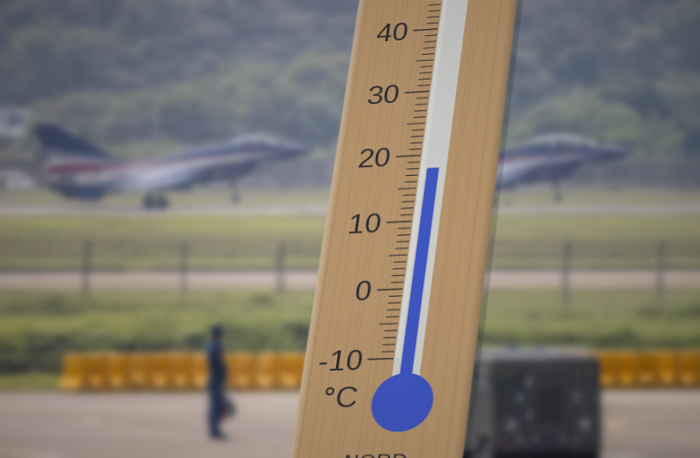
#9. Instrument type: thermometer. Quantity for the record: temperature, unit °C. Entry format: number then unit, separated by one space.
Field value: 18 °C
